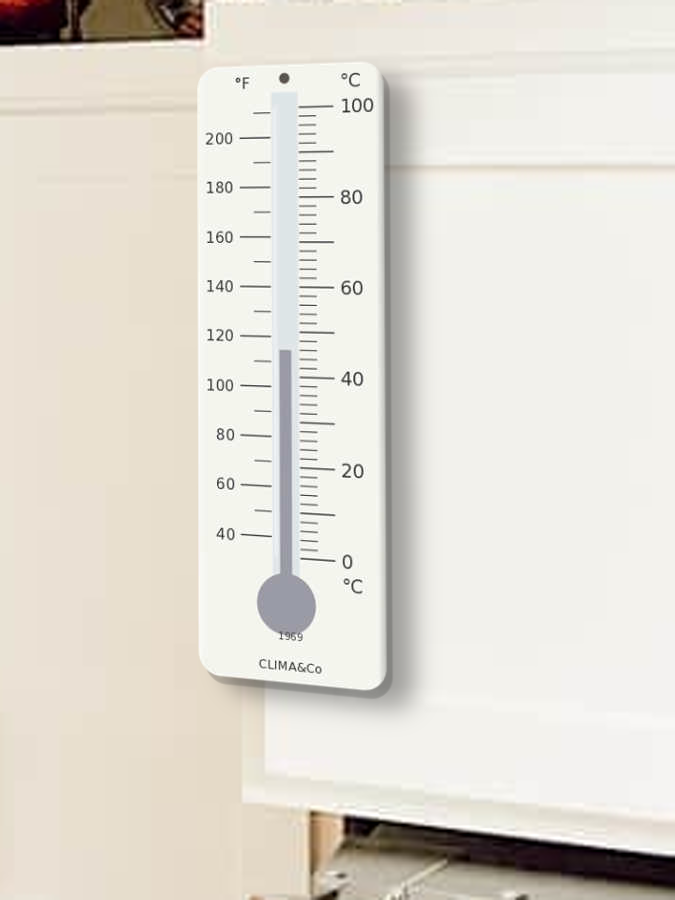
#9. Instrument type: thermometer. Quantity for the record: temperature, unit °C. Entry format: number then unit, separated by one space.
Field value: 46 °C
